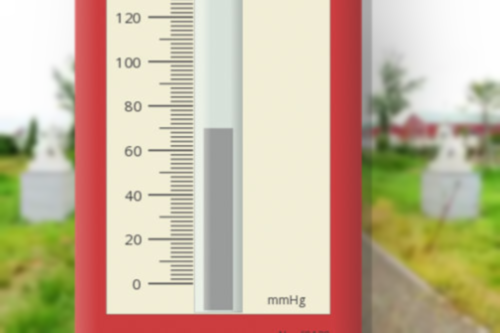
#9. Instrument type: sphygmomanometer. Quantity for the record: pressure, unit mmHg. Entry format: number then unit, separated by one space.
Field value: 70 mmHg
